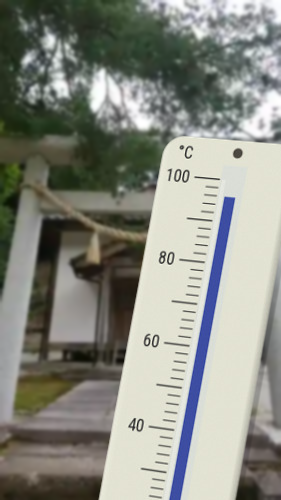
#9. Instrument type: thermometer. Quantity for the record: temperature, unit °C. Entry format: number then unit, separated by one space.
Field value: 96 °C
